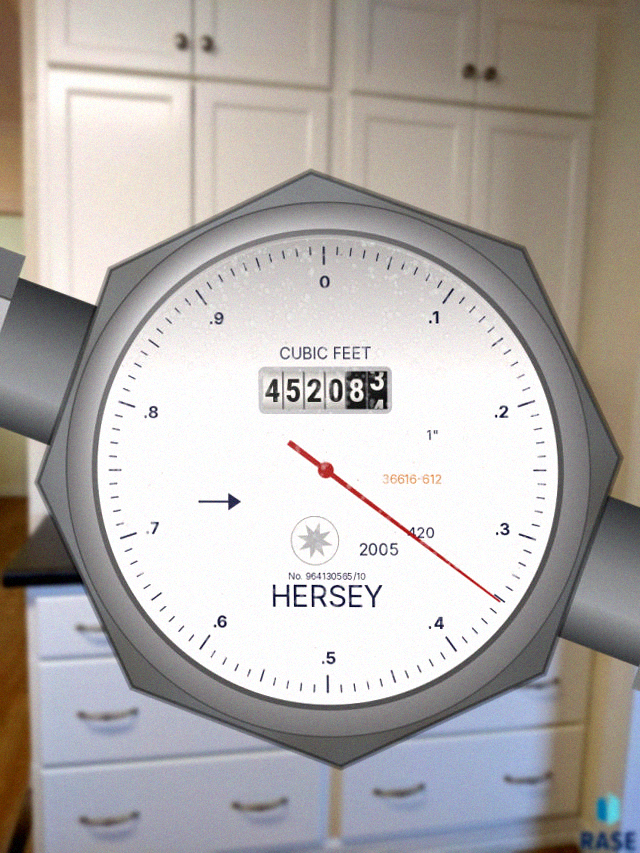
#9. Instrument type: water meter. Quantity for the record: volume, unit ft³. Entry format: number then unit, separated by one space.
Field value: 452083.35 ft³
